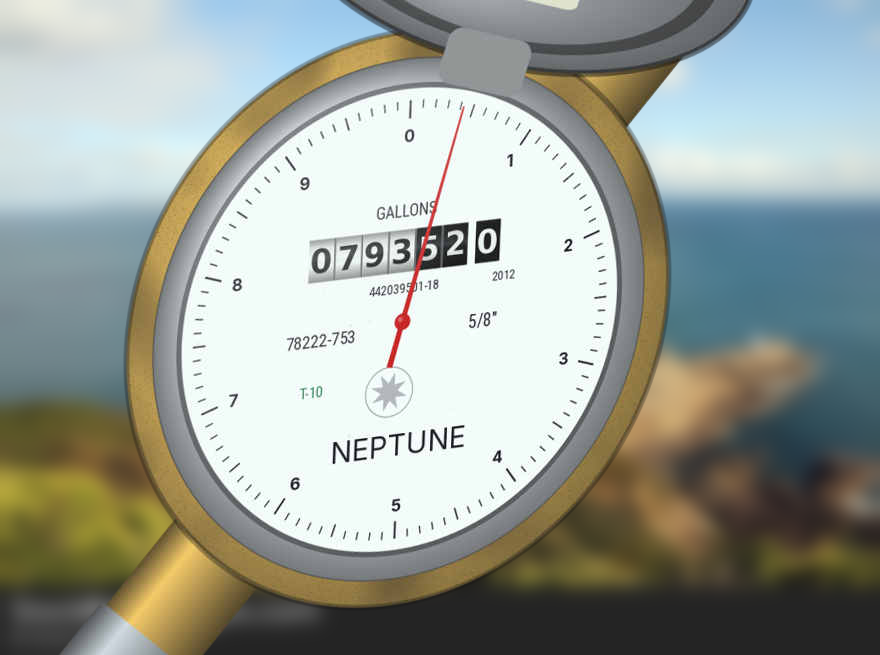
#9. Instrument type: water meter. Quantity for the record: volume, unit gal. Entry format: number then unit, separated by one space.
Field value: 793520.4 gal
